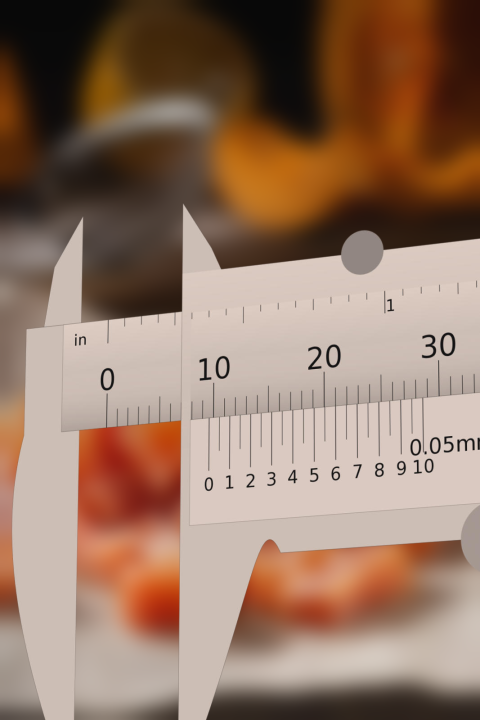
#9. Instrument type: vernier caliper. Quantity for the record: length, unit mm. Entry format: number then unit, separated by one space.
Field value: 9.6 mm
